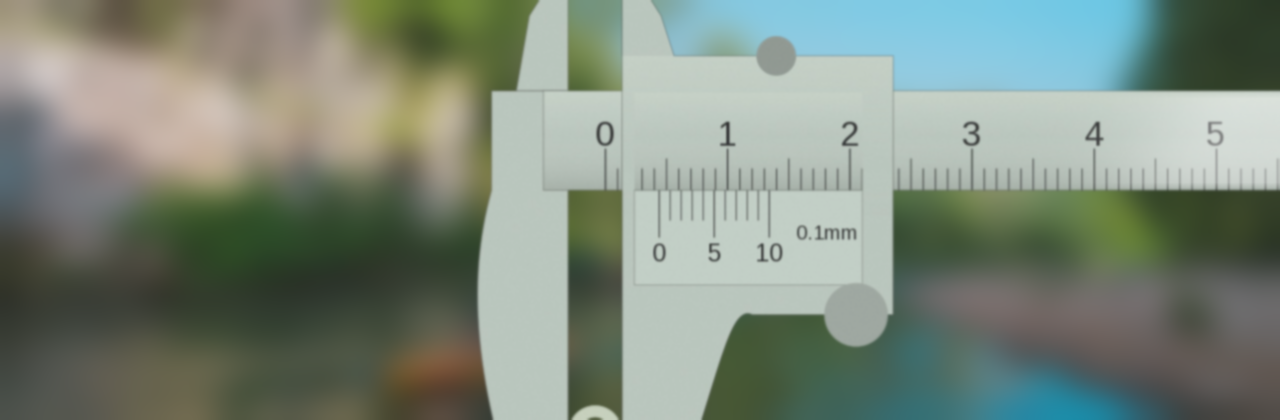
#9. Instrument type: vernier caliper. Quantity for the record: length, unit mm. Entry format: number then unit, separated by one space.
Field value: 4.4 mm
